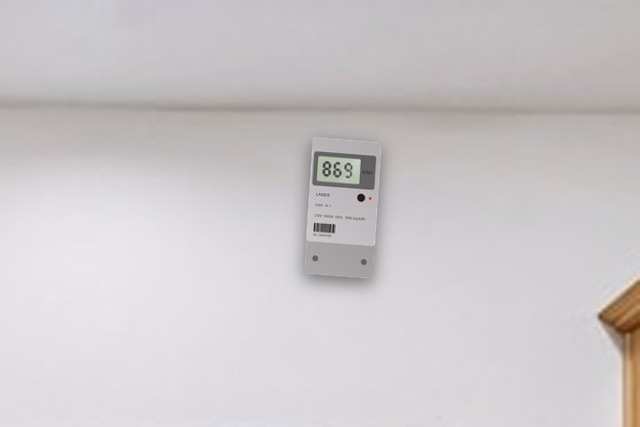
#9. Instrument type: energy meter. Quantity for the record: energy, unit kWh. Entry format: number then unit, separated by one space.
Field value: 869 kWh
